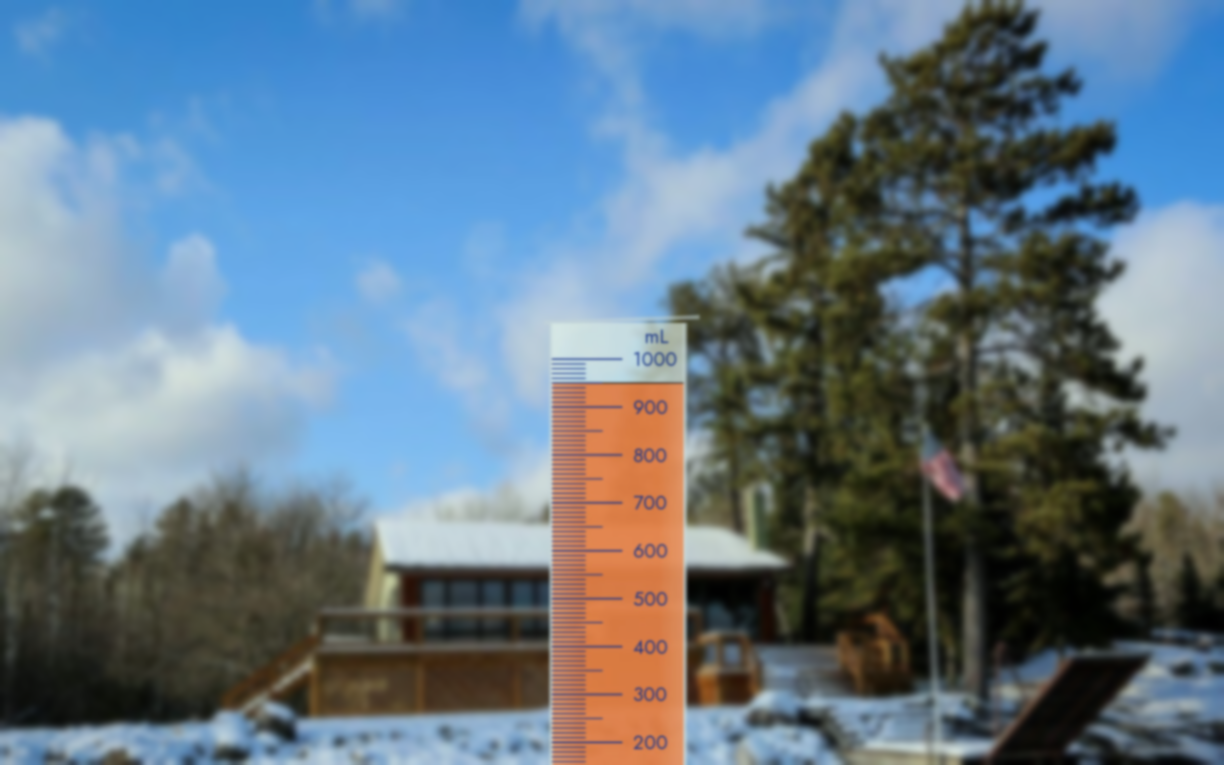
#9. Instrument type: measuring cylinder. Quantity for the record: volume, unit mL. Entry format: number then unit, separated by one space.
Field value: 950 mL
